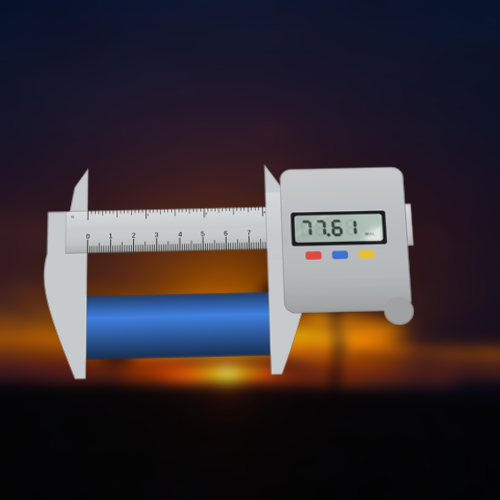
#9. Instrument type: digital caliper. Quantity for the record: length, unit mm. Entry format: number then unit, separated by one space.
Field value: 77.61 mm
